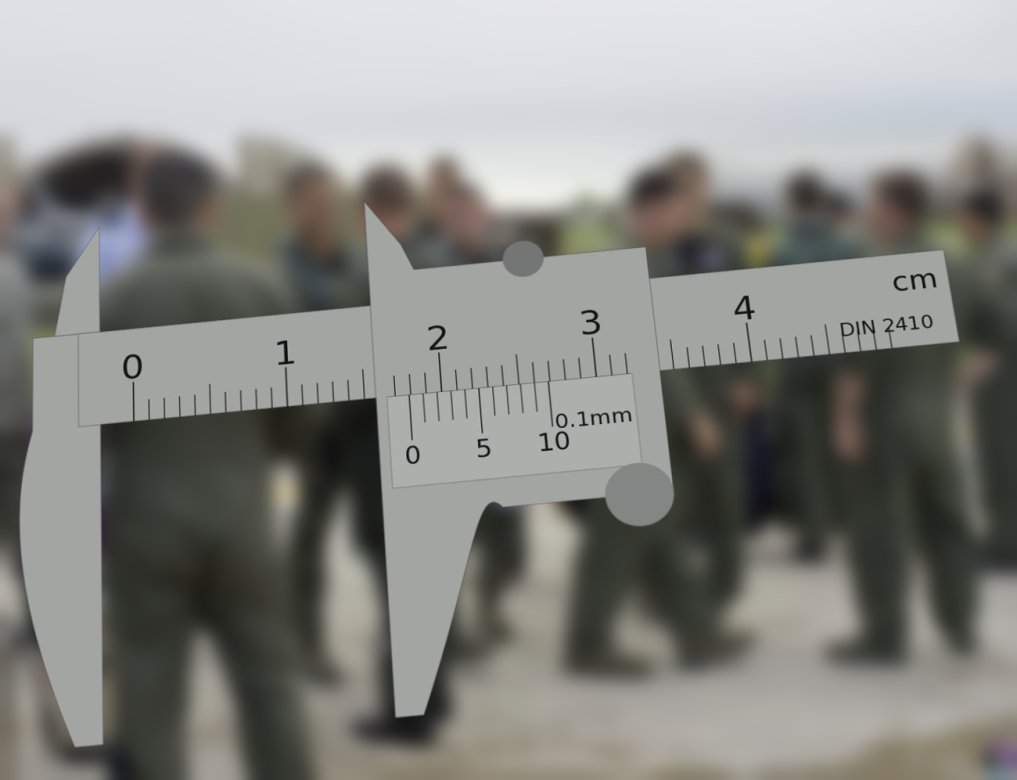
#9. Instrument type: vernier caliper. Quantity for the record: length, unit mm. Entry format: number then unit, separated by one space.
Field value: 17.9 mm
